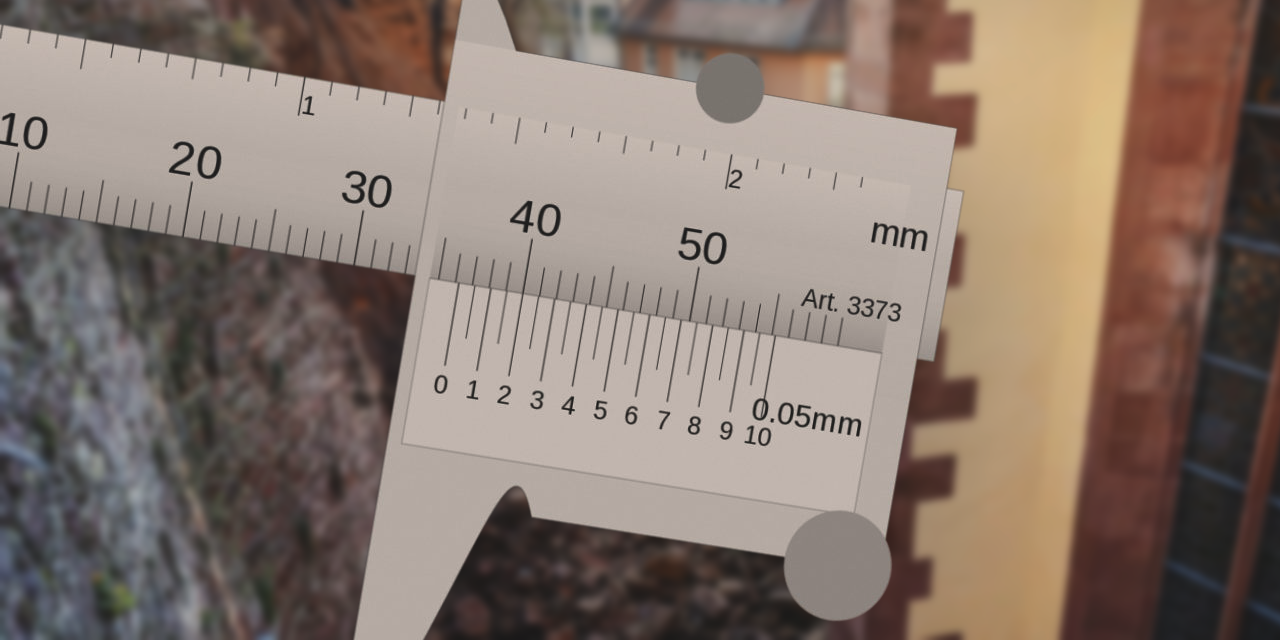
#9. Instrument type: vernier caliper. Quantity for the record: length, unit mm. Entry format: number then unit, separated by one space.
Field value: 36.2 mm
